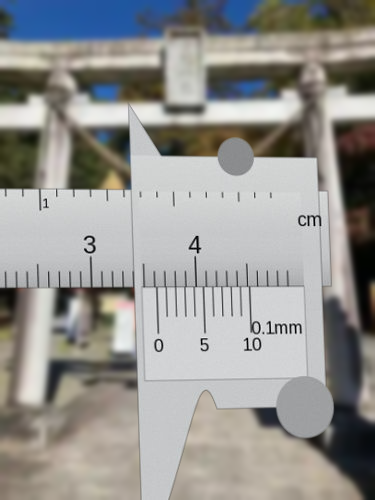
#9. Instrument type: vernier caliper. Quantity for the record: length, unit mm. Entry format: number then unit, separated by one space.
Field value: 36.2 mm
